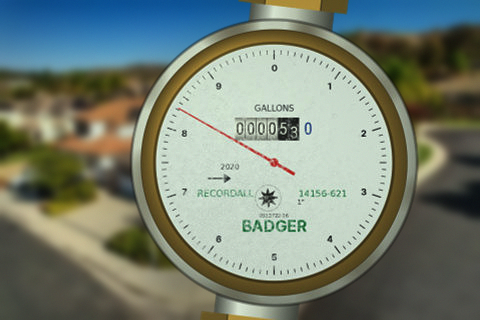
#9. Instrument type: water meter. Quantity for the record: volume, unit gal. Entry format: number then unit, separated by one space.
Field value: 528.3 gal
